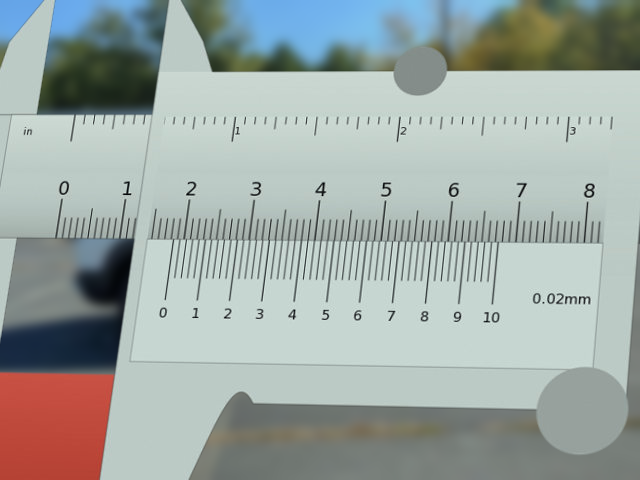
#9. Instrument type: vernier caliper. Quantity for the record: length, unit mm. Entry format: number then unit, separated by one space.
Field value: 18.4 mm
